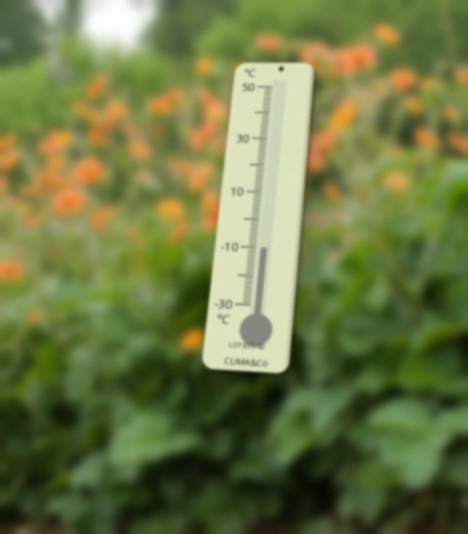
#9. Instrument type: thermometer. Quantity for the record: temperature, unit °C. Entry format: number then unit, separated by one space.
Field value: -10 °C
